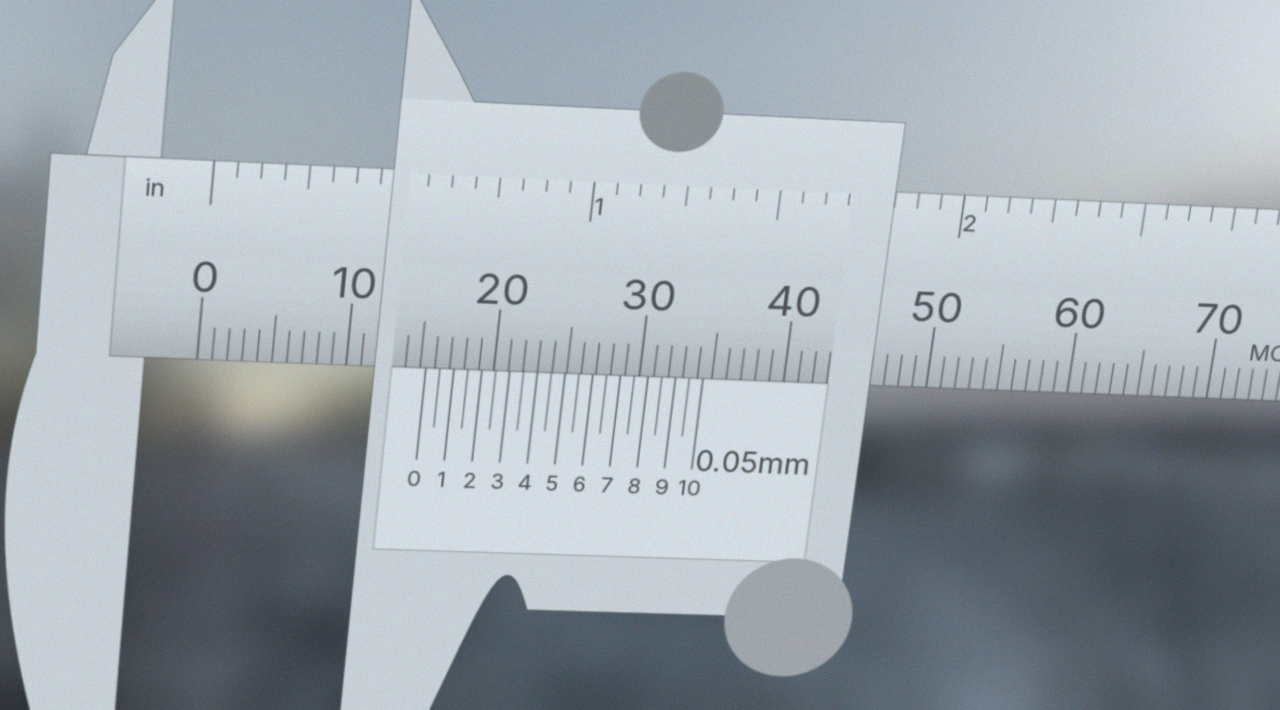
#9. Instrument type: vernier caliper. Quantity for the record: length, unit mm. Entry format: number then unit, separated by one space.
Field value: 15.4 mm
